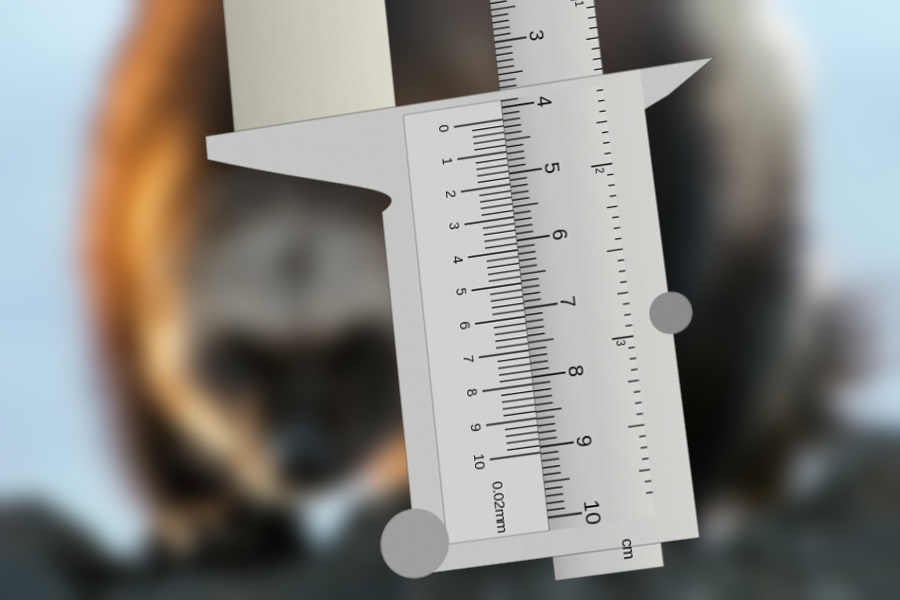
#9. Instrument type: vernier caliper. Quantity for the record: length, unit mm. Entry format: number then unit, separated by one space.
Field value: 41.8 mm
